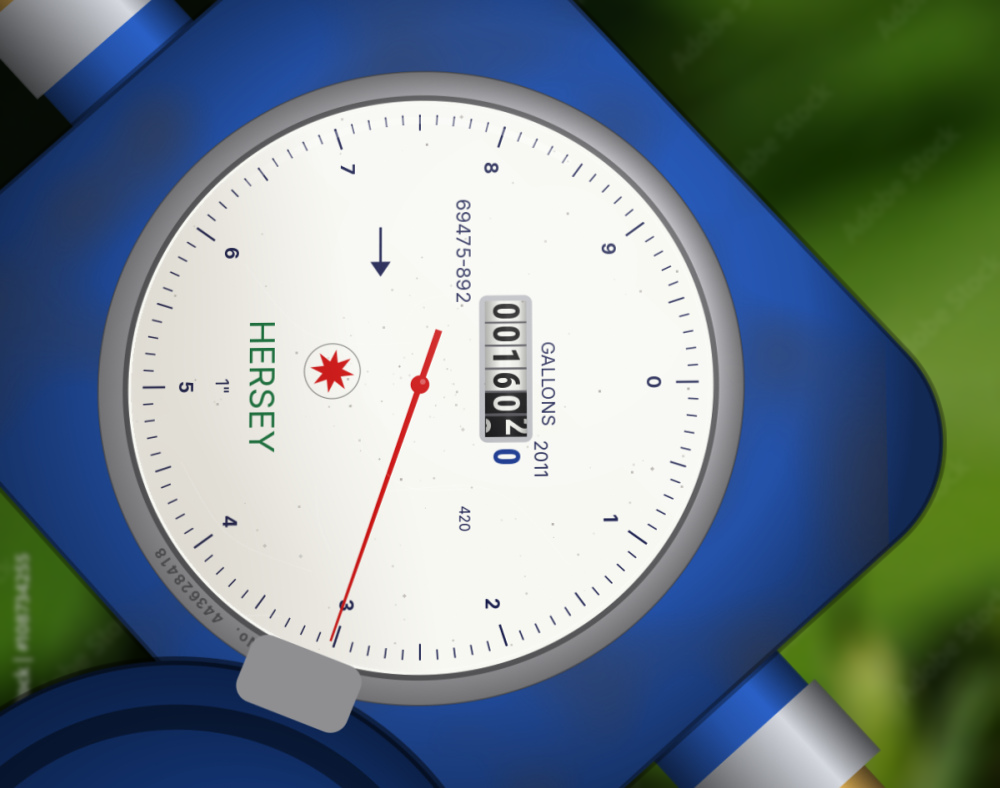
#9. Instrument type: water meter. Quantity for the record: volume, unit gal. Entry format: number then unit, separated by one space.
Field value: 16023.0 gal
